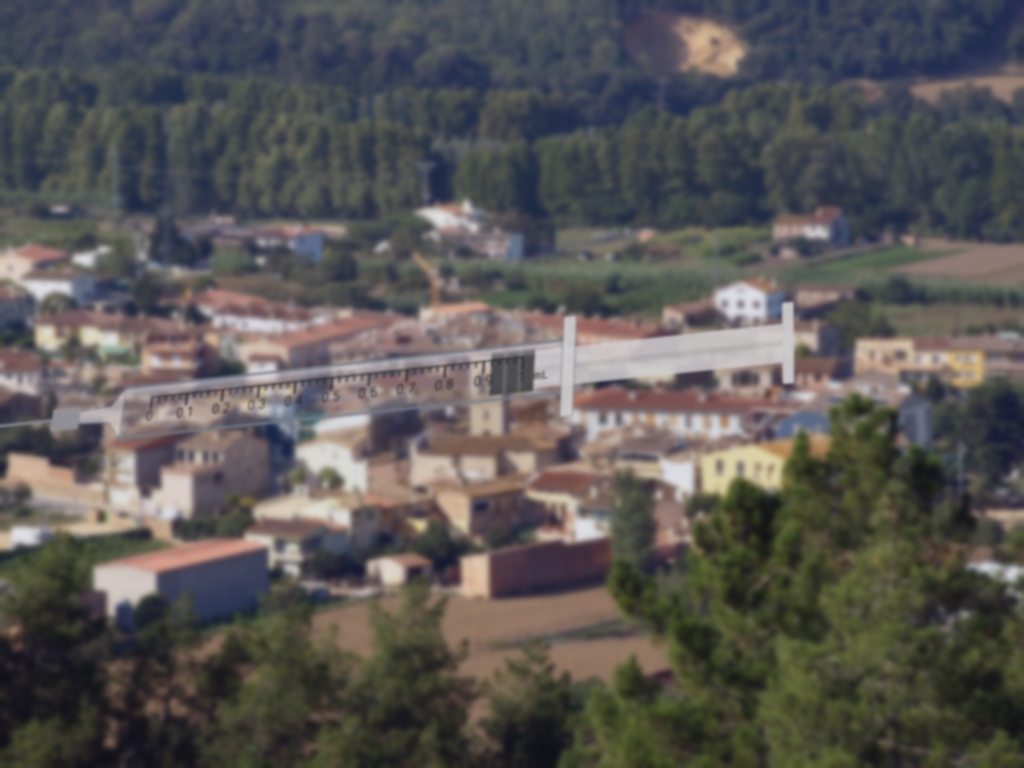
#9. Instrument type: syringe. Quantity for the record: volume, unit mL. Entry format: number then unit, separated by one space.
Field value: 0.92 mL
